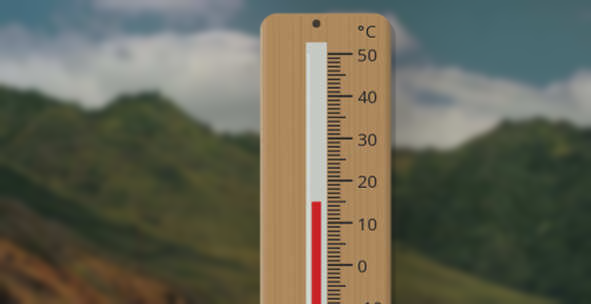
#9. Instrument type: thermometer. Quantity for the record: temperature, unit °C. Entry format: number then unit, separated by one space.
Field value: 15 °C
